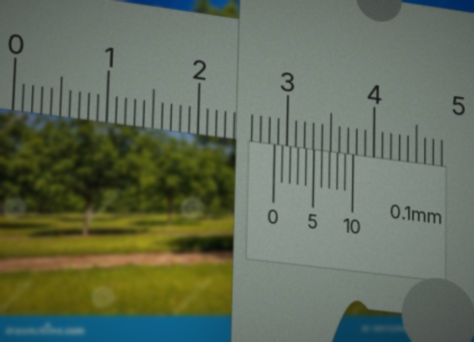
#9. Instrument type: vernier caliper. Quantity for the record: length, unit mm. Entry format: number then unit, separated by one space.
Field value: 28.6 mm
